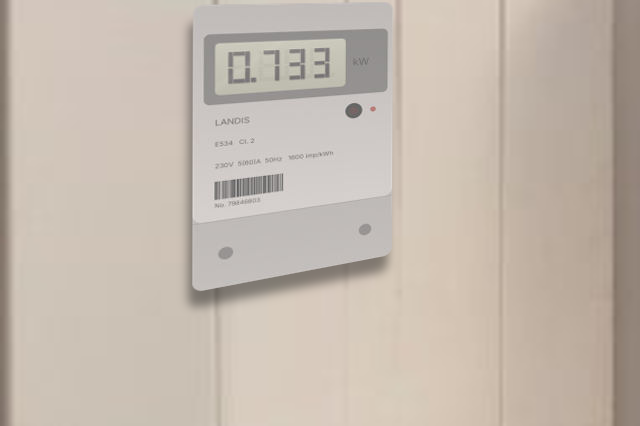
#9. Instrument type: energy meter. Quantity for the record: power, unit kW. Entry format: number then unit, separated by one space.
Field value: 0.733 kW
